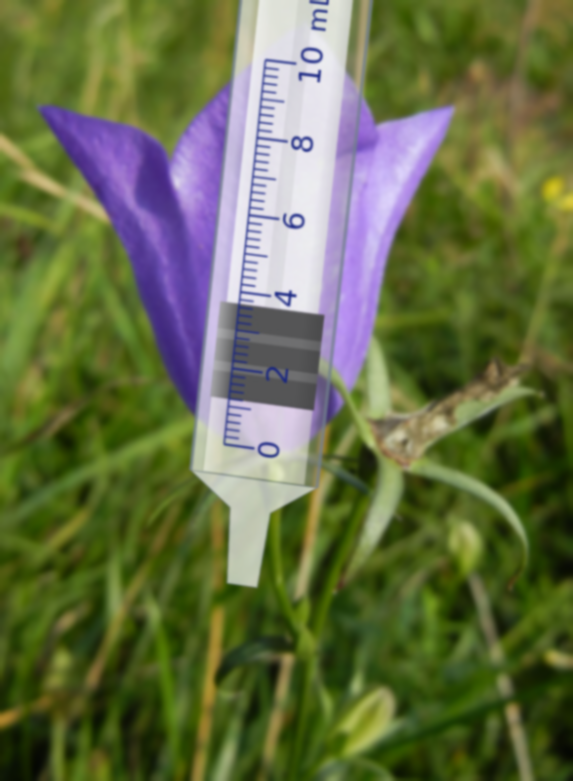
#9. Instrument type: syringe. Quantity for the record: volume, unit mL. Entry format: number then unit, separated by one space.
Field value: 1.2 mL
